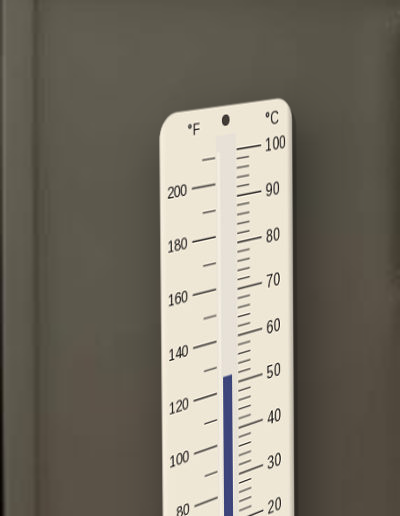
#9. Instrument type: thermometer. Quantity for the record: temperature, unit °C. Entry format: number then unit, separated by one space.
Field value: 52 °C
